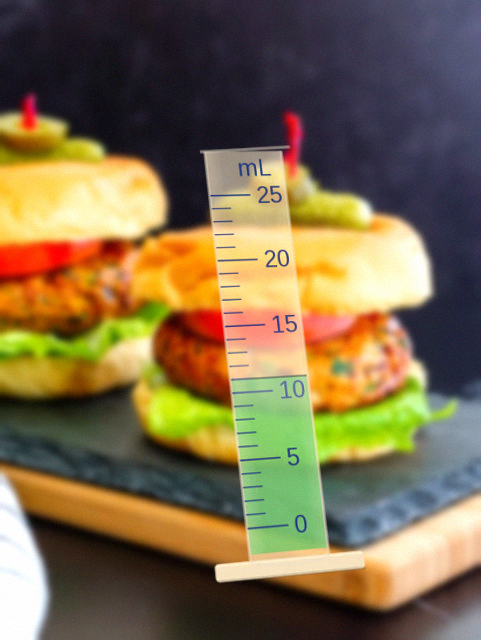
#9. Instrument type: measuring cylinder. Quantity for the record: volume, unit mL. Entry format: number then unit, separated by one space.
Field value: 11 mL
